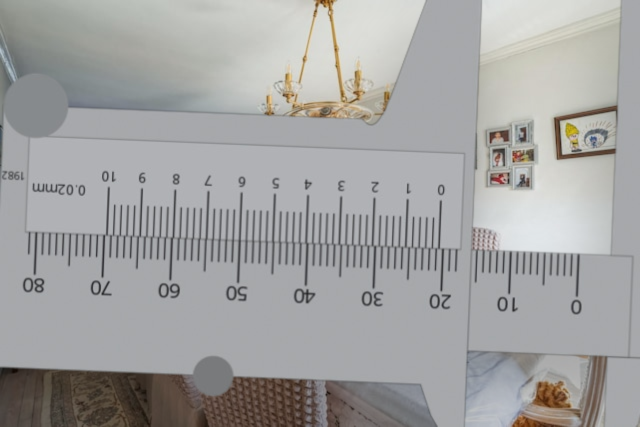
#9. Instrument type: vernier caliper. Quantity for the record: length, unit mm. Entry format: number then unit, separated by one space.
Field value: 20.6 mm
